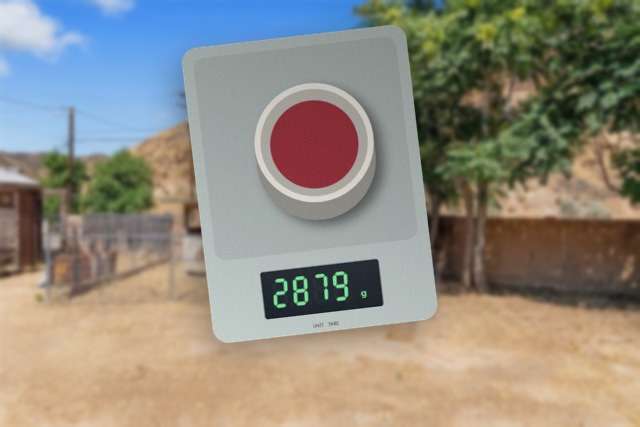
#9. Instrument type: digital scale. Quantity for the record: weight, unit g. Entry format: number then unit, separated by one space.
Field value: 2879 g
